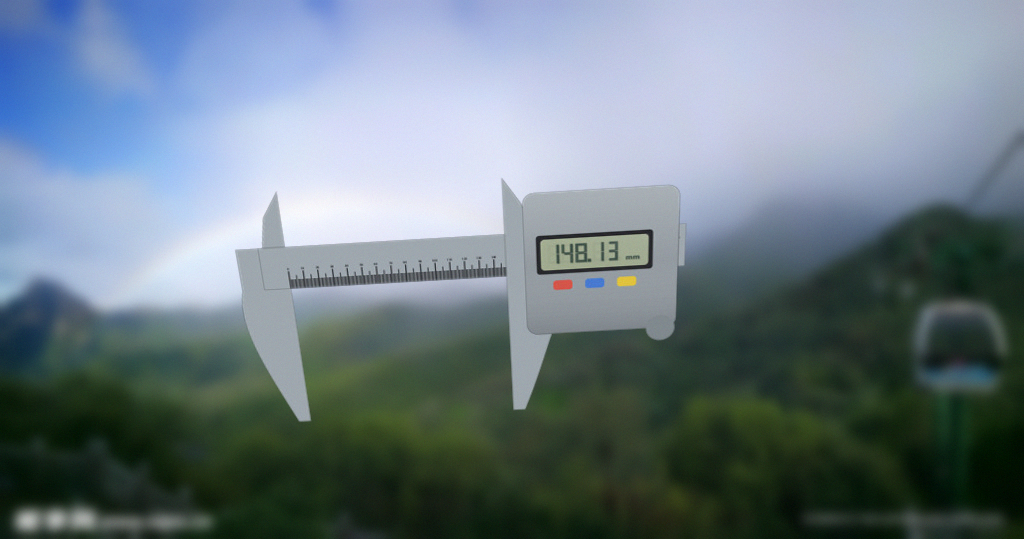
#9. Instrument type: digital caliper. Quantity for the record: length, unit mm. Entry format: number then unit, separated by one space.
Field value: 148.13 mm
